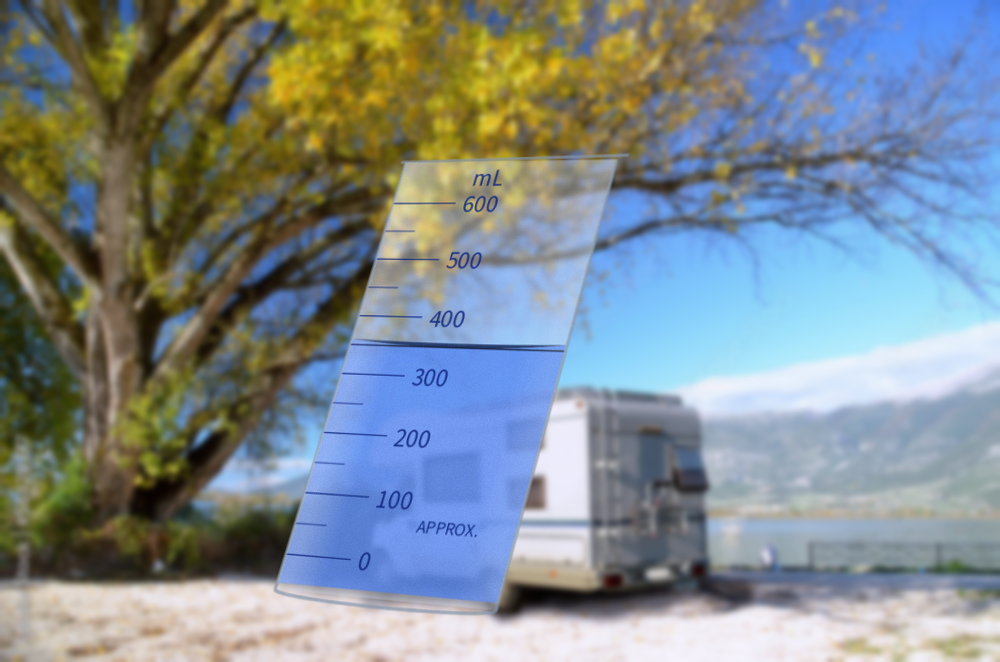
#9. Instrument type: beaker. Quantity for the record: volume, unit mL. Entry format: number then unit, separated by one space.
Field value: 350 mL
